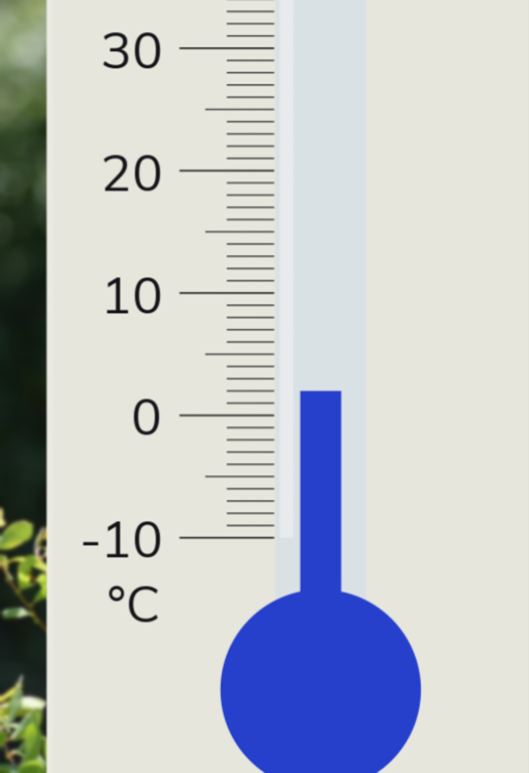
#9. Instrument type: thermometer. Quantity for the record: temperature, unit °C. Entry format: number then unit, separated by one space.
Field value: 2 °C
